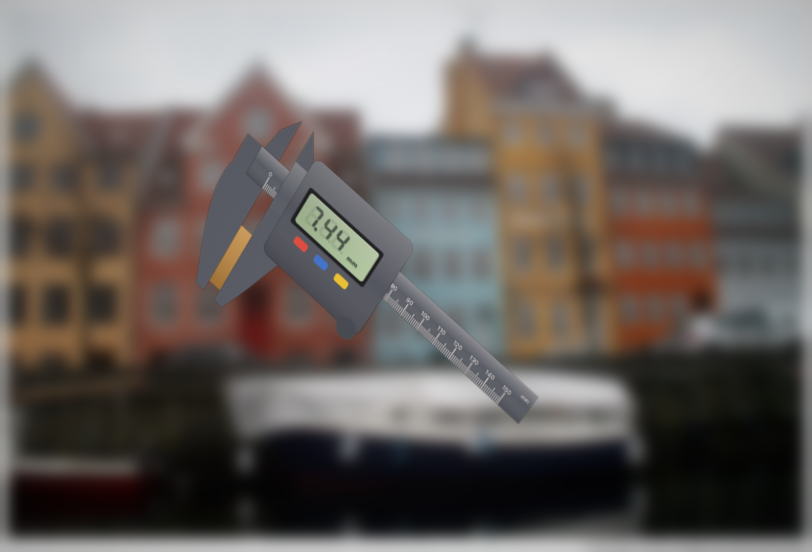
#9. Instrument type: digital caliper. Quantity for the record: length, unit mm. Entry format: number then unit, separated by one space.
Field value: 7.44 mm
